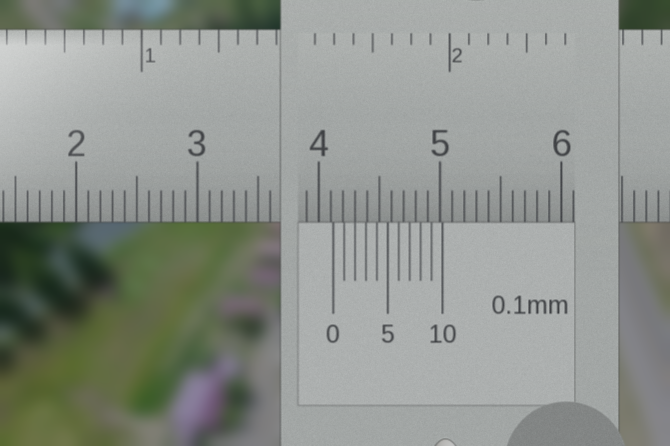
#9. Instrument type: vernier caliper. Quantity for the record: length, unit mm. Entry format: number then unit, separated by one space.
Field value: 41.2 mm
